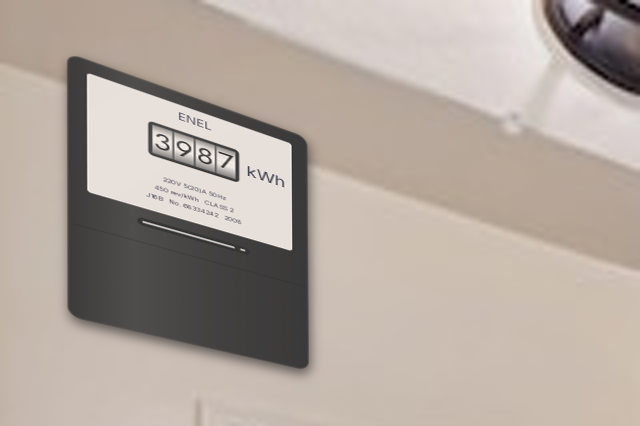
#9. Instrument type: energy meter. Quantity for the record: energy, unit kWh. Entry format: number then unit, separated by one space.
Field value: 3987 kWh
